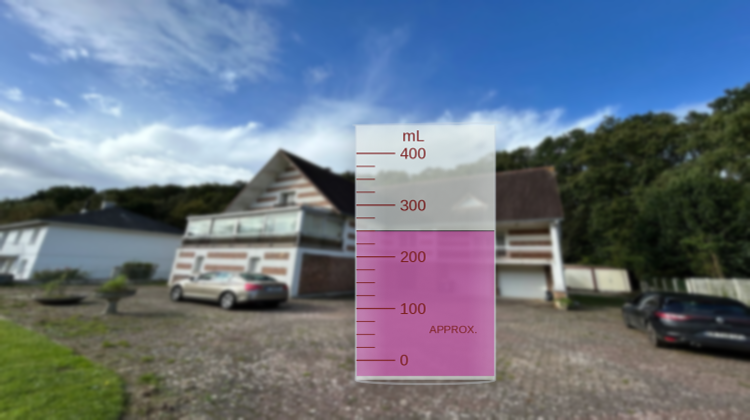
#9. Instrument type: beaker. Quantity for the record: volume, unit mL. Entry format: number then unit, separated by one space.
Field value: 250 mL
